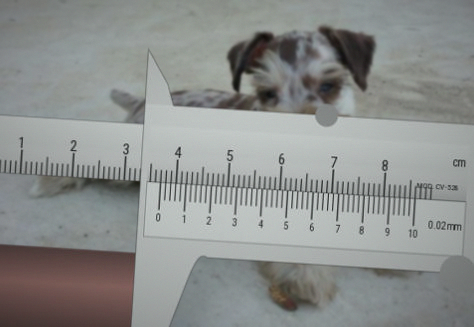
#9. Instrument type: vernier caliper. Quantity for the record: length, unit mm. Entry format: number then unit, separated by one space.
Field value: 37.0 mm
